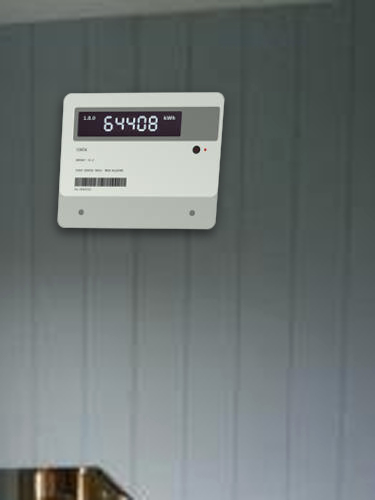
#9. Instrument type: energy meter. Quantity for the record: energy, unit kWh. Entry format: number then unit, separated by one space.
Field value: 64408 kWh
